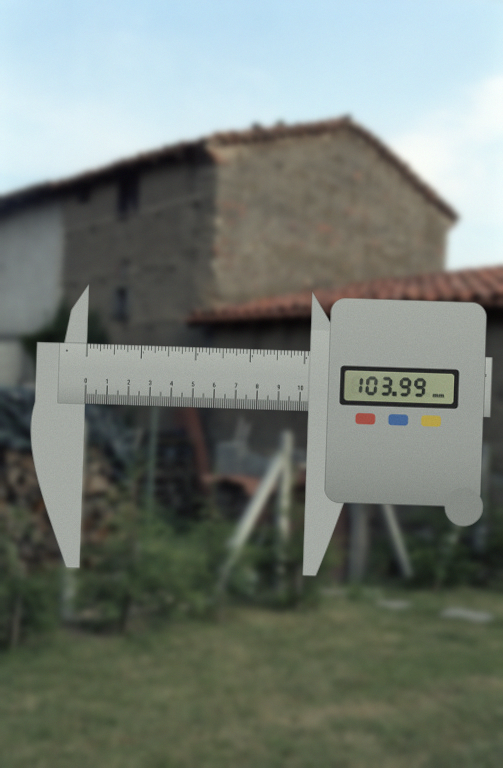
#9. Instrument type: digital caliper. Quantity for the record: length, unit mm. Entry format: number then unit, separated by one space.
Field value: 103.99 mm
